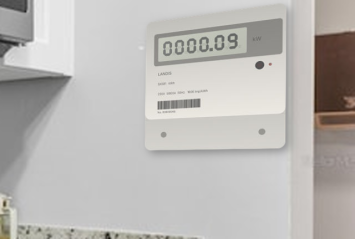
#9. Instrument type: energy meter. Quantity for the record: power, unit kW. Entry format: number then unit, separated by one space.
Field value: 0.09 kW
